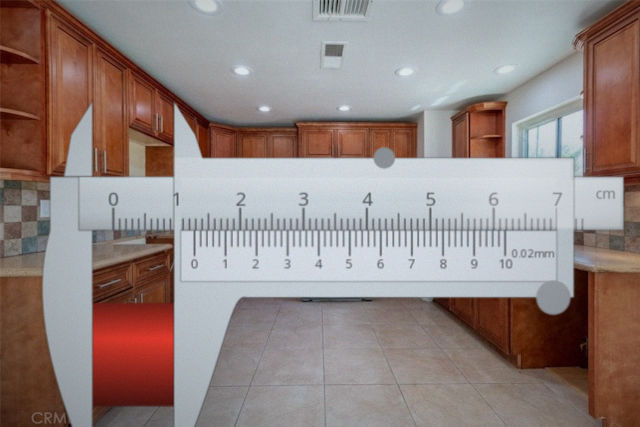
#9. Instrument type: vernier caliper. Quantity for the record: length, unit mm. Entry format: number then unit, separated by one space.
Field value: 12.8 mm
